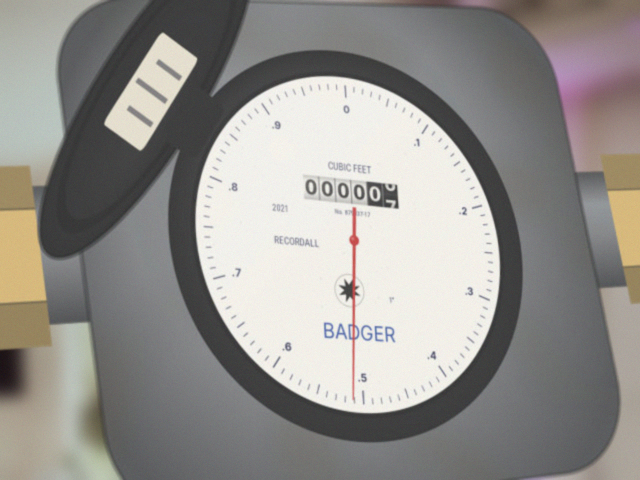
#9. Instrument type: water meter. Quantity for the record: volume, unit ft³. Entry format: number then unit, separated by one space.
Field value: 6.51 ft³
